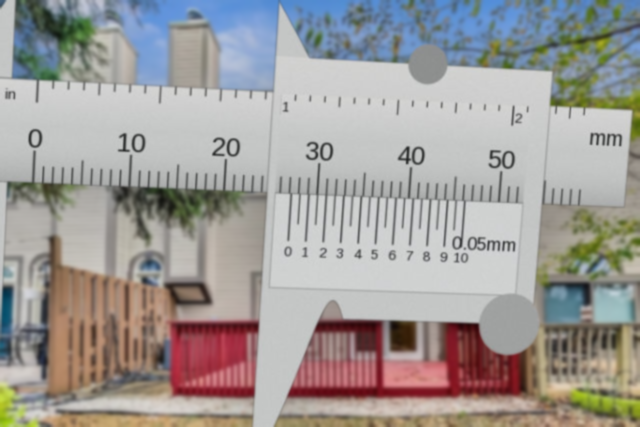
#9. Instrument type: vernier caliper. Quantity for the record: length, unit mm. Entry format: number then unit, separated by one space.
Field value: 27.2 mm
